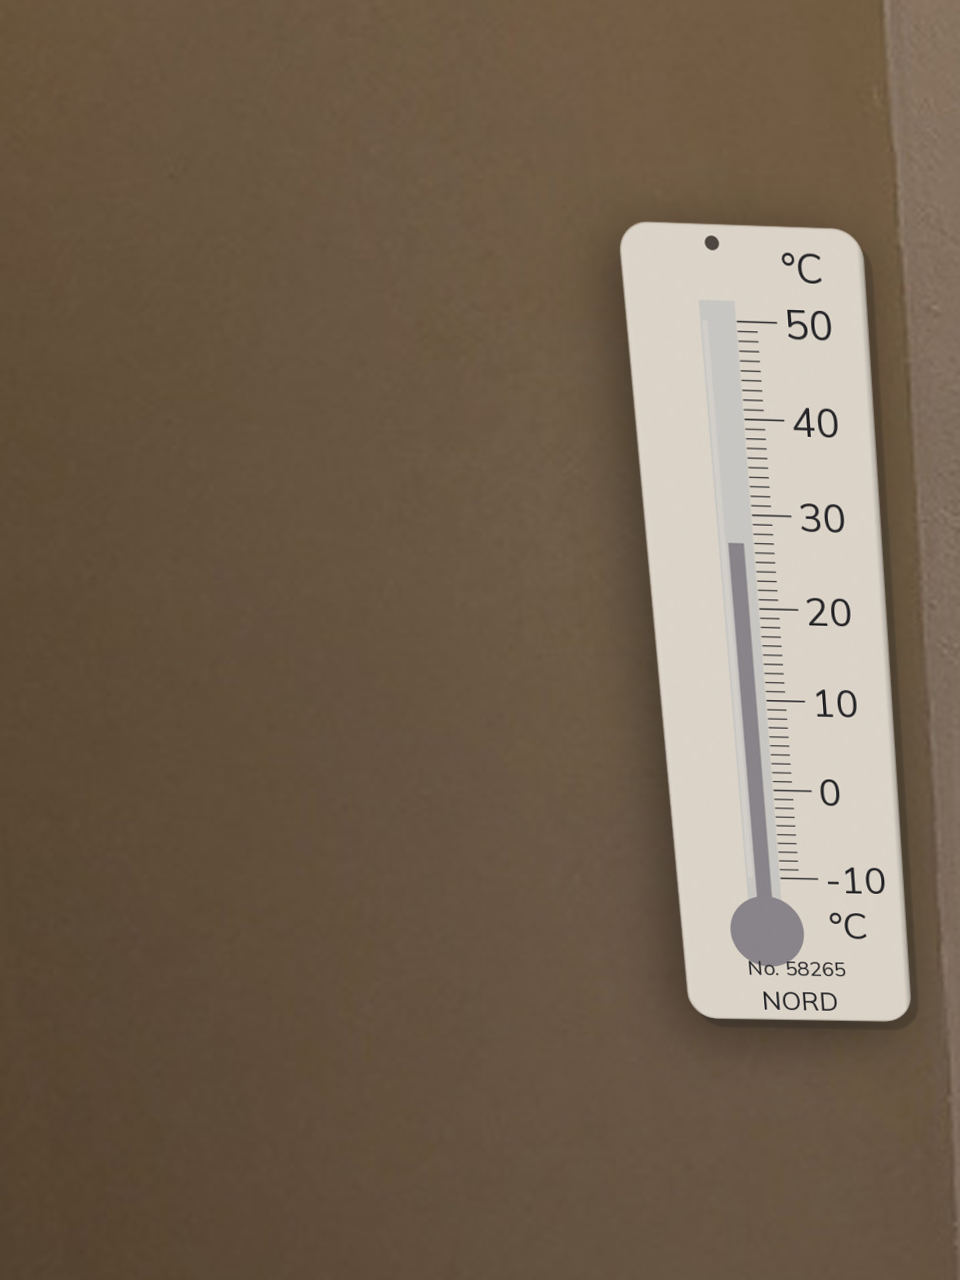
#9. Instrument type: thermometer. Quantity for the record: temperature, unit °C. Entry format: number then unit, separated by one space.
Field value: 27 °C
